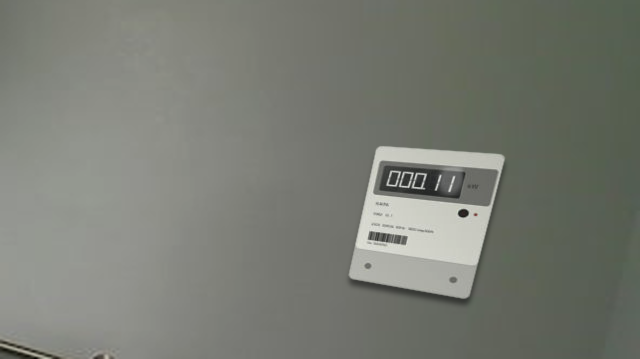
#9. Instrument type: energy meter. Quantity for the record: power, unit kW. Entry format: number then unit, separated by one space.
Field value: 0.11 kW
